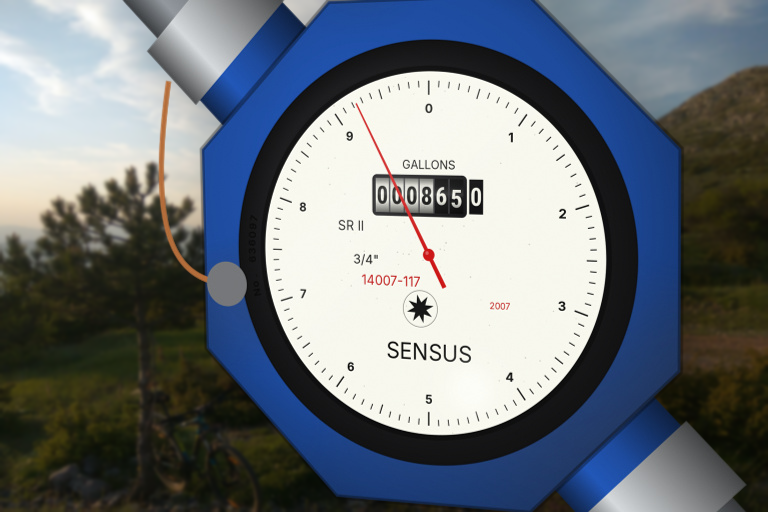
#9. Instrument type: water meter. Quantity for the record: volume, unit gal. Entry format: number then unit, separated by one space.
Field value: 8649.2 gal
